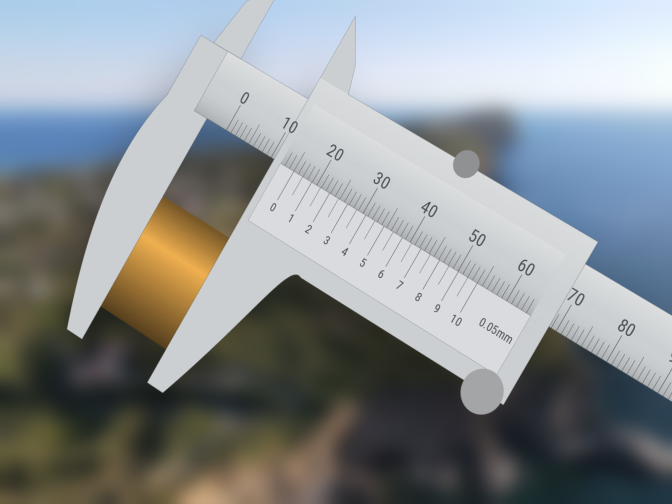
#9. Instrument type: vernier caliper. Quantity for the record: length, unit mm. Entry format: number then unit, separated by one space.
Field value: 15.0 mm
